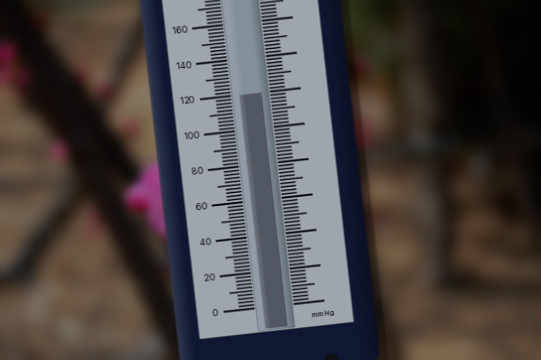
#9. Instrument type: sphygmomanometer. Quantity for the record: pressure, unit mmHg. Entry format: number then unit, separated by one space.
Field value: 120 mmHg
